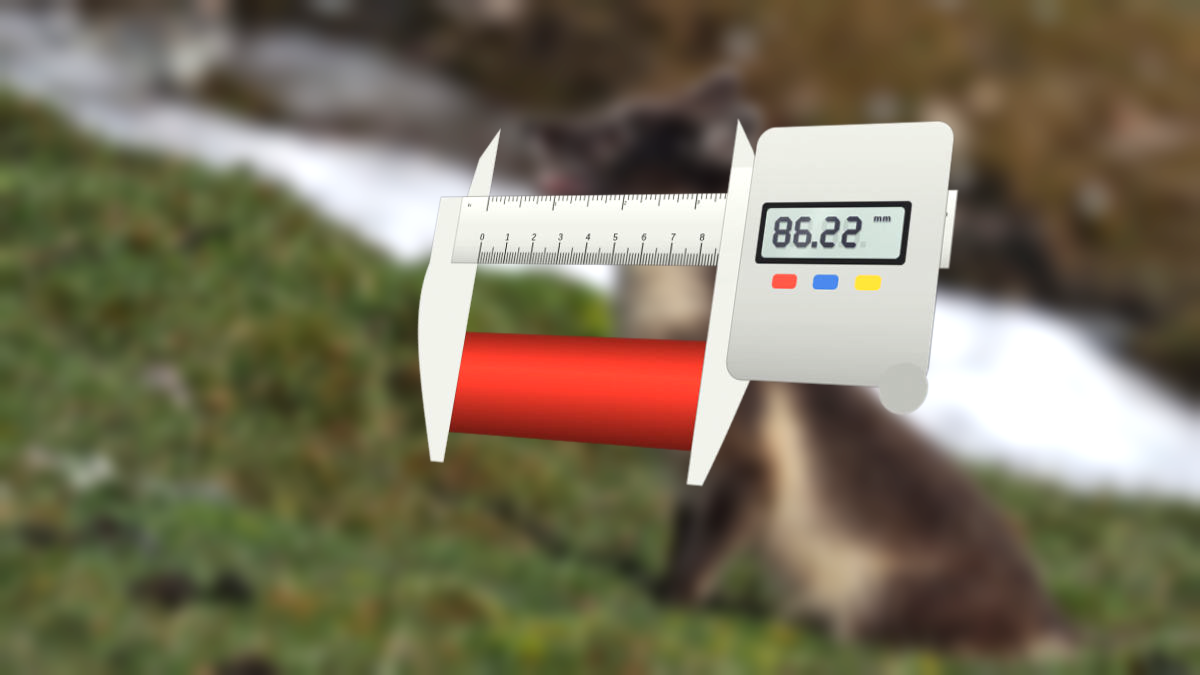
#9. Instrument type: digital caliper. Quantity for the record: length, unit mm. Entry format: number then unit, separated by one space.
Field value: 86.22 mm
